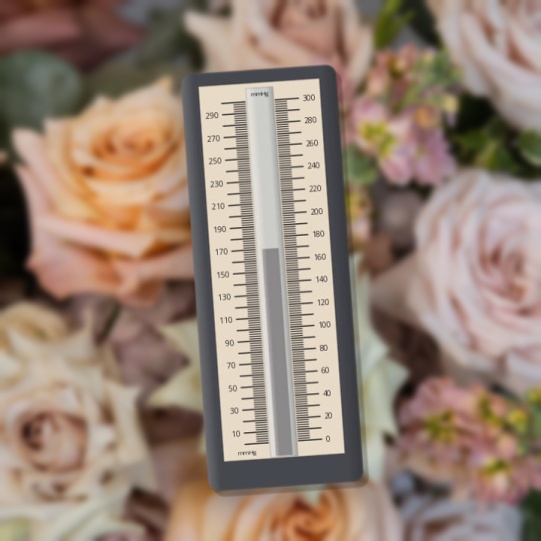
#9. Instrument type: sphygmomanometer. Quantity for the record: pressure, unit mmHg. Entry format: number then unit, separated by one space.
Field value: 170 mmHg
